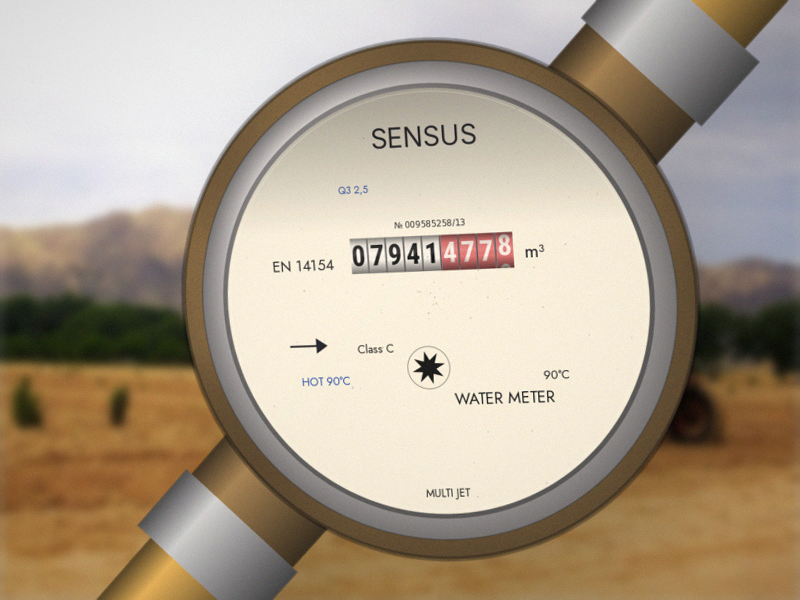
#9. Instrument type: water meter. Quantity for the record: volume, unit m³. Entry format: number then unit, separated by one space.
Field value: 7941.4778 m³
